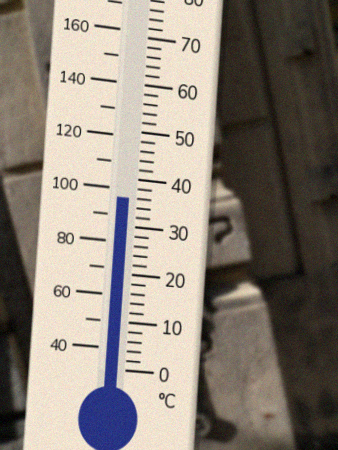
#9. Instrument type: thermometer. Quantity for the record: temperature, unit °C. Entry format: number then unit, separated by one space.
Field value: 36 °C
